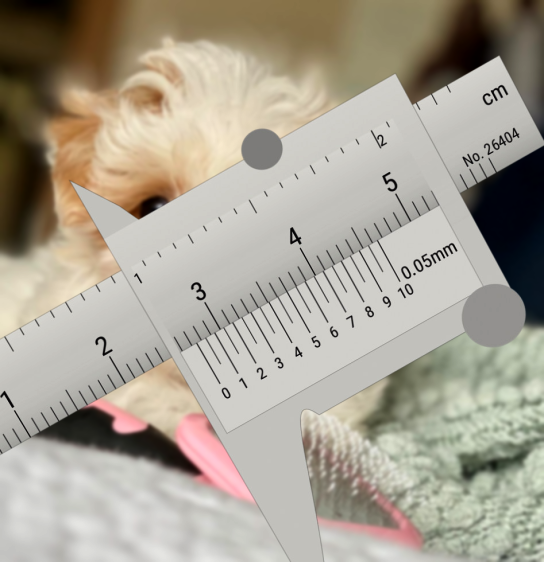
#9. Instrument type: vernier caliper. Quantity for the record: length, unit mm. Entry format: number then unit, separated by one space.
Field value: 27.5 mm
